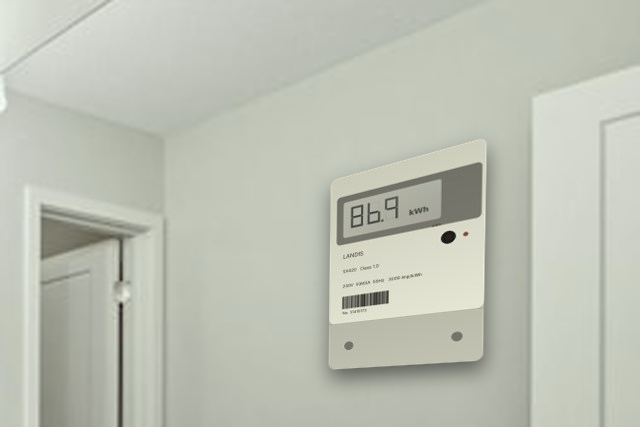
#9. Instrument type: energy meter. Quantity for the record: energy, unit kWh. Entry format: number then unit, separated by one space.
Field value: 86.9 kWh
